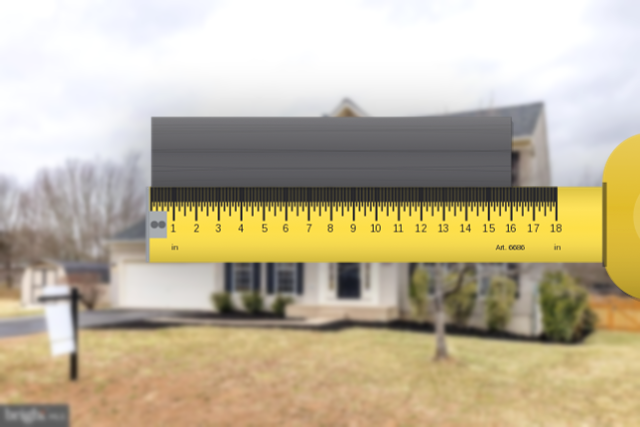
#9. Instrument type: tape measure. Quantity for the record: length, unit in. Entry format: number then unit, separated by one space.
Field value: 16 in
